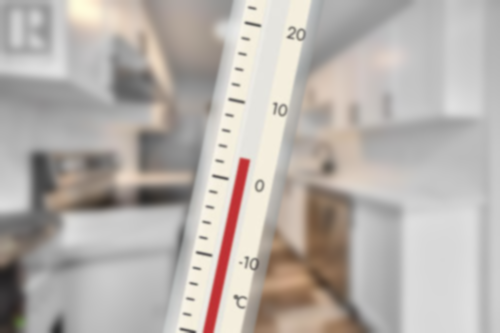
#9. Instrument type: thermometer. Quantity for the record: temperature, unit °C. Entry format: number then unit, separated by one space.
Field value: 3 °C
